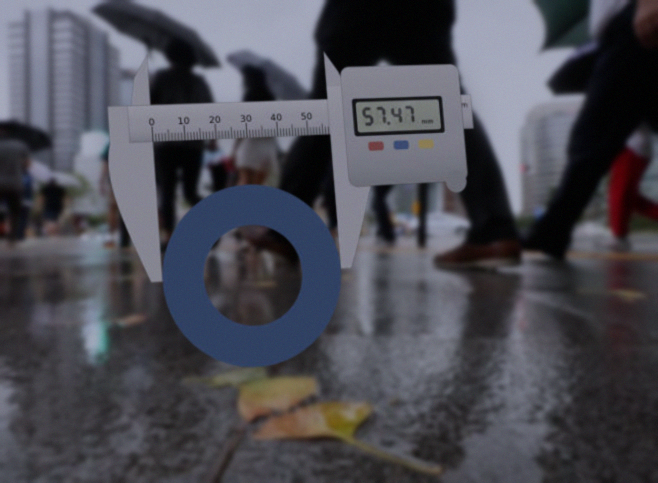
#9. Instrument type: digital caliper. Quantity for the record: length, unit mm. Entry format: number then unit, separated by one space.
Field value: 57.47 mm
